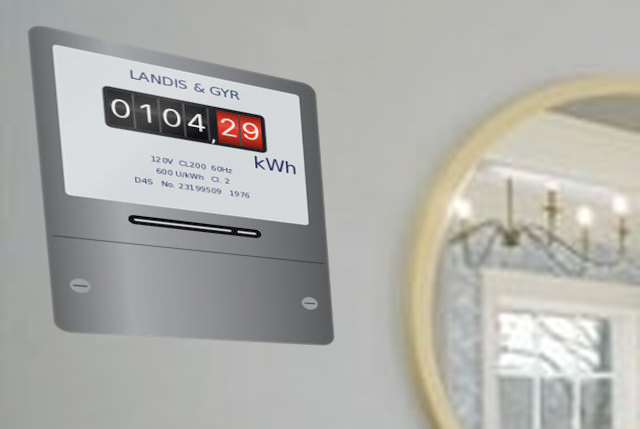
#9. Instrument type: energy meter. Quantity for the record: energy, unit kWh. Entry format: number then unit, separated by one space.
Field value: 104.29 kWh
